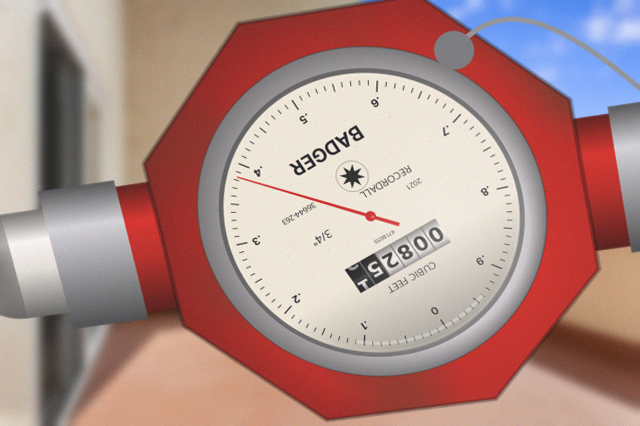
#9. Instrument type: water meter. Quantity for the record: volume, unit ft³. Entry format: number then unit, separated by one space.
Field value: 8251.38 ft³
